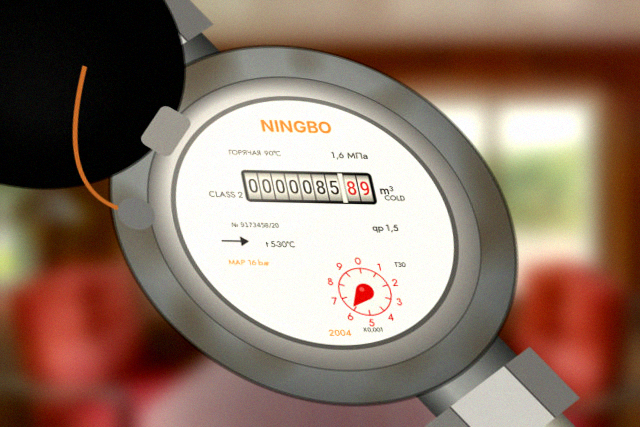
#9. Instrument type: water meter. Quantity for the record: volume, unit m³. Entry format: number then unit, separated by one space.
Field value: 85.896 m³
